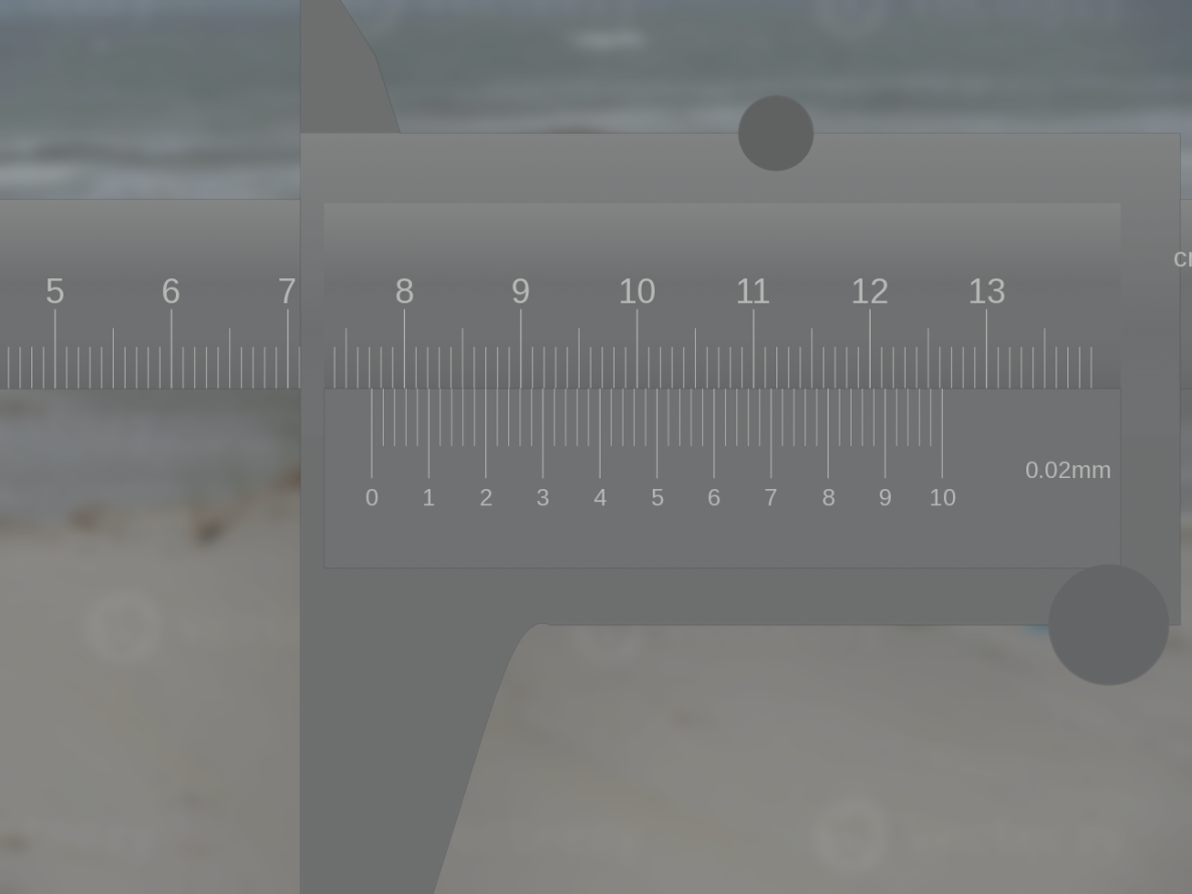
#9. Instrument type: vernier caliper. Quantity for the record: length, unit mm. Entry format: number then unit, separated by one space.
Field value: 77.2 mm
